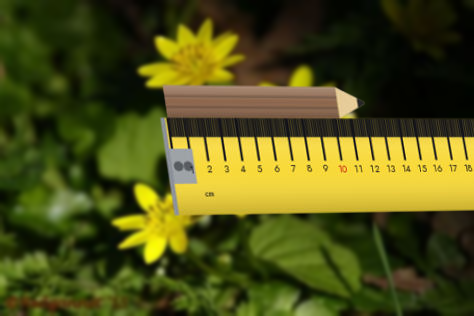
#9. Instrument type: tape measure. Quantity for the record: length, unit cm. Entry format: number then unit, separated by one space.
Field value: 12 cm
